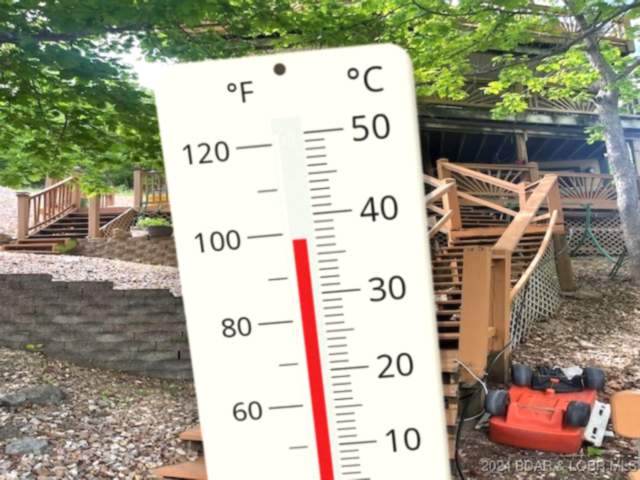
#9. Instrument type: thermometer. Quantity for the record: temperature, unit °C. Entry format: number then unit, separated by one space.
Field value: 37 °C
